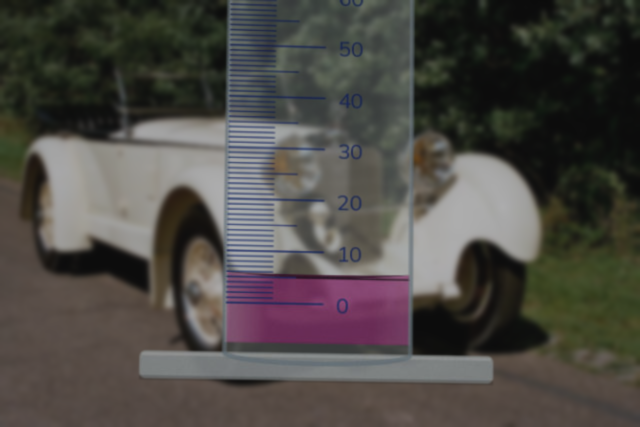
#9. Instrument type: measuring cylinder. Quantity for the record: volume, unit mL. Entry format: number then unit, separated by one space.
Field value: 5 mL
